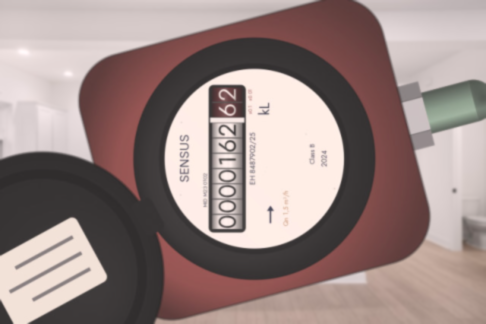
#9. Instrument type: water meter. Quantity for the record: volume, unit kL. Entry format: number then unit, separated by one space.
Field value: 162.62 kL
